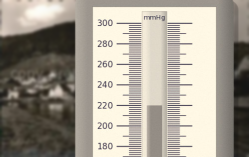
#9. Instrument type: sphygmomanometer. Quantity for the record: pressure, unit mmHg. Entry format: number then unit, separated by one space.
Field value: 220 mmHg
